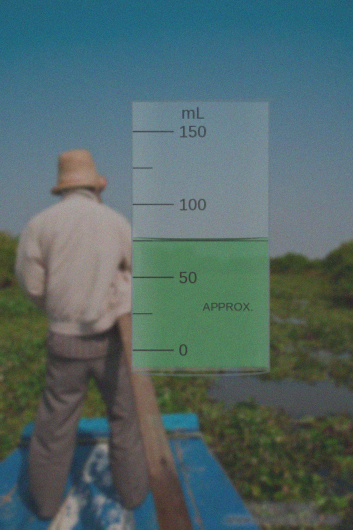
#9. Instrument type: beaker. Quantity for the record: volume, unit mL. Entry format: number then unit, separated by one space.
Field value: 75 mL
